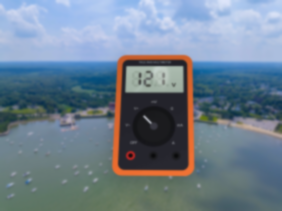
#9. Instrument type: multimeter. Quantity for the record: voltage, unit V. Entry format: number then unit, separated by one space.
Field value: 121 V
